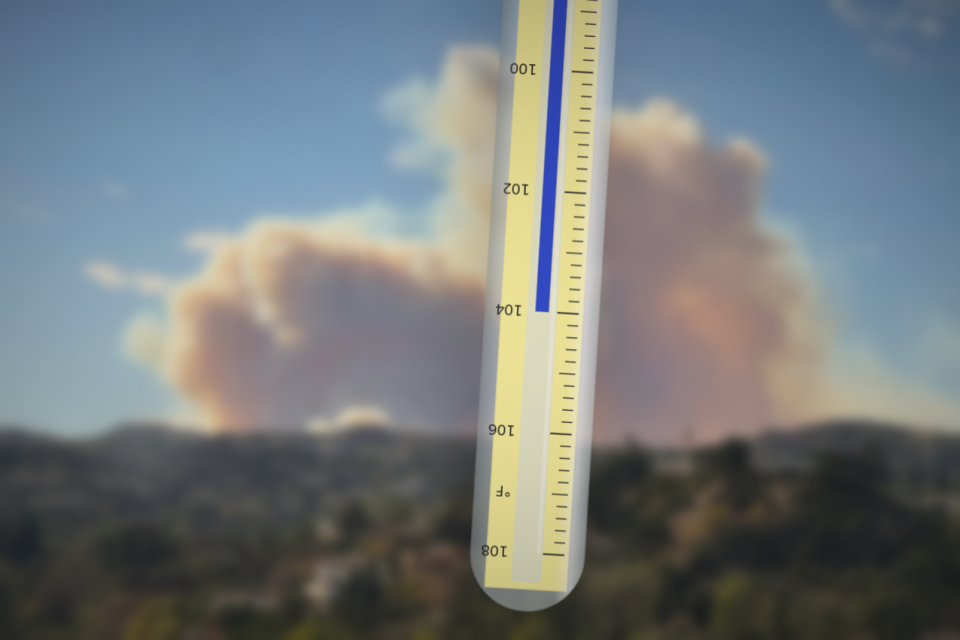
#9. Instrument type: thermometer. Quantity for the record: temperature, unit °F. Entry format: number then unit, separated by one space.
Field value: 104 °F
